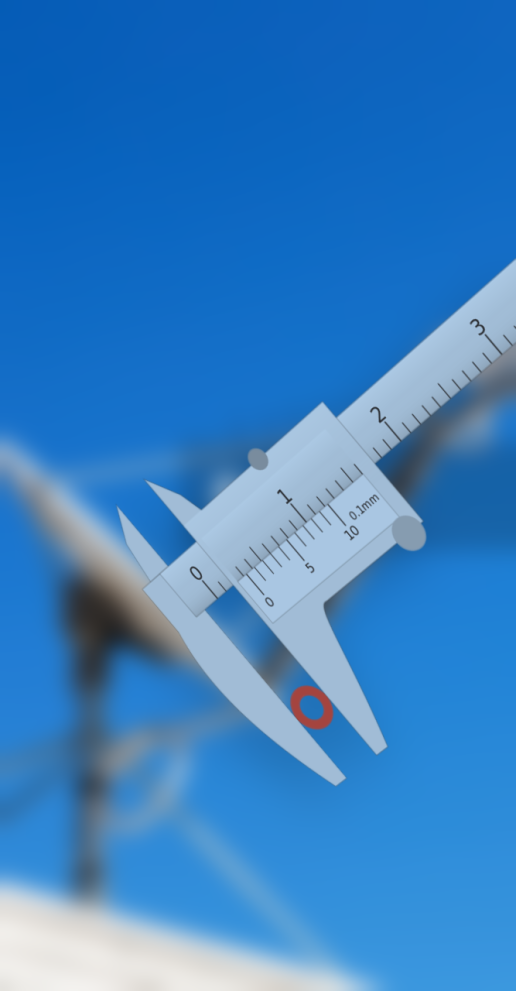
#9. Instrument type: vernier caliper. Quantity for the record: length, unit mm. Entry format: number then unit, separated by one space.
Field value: 3.3 mm
